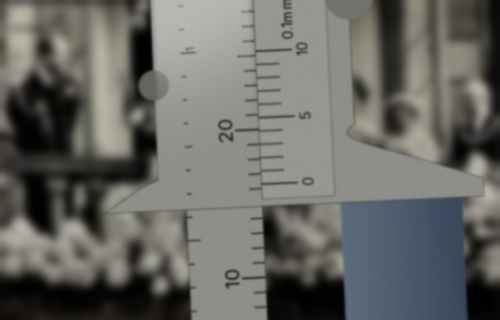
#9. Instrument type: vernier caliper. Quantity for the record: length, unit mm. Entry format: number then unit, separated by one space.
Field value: 16.3 mm
